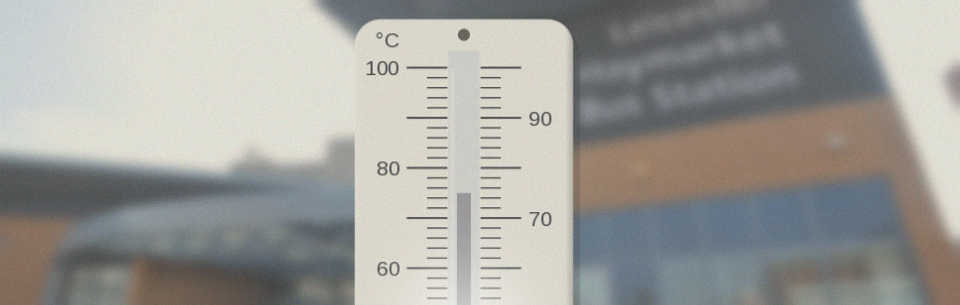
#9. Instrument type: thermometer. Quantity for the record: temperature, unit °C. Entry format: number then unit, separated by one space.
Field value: 75 °C
